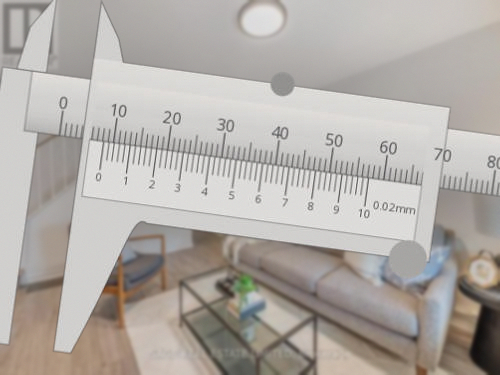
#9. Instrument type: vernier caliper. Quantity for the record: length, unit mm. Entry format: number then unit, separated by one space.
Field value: 8.2 mm
